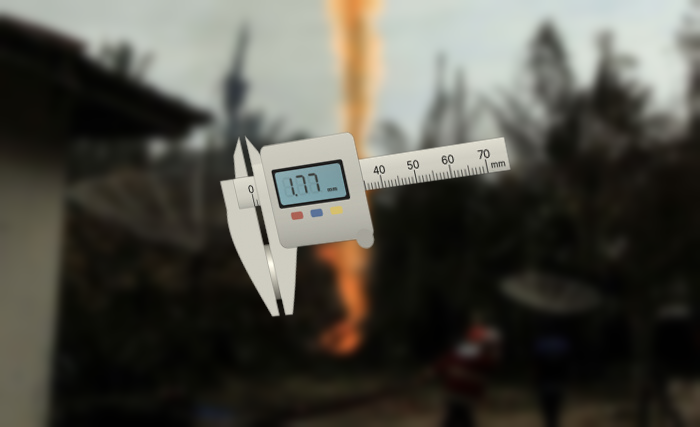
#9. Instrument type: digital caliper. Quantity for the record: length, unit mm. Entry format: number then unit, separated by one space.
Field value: 1.77 mm
